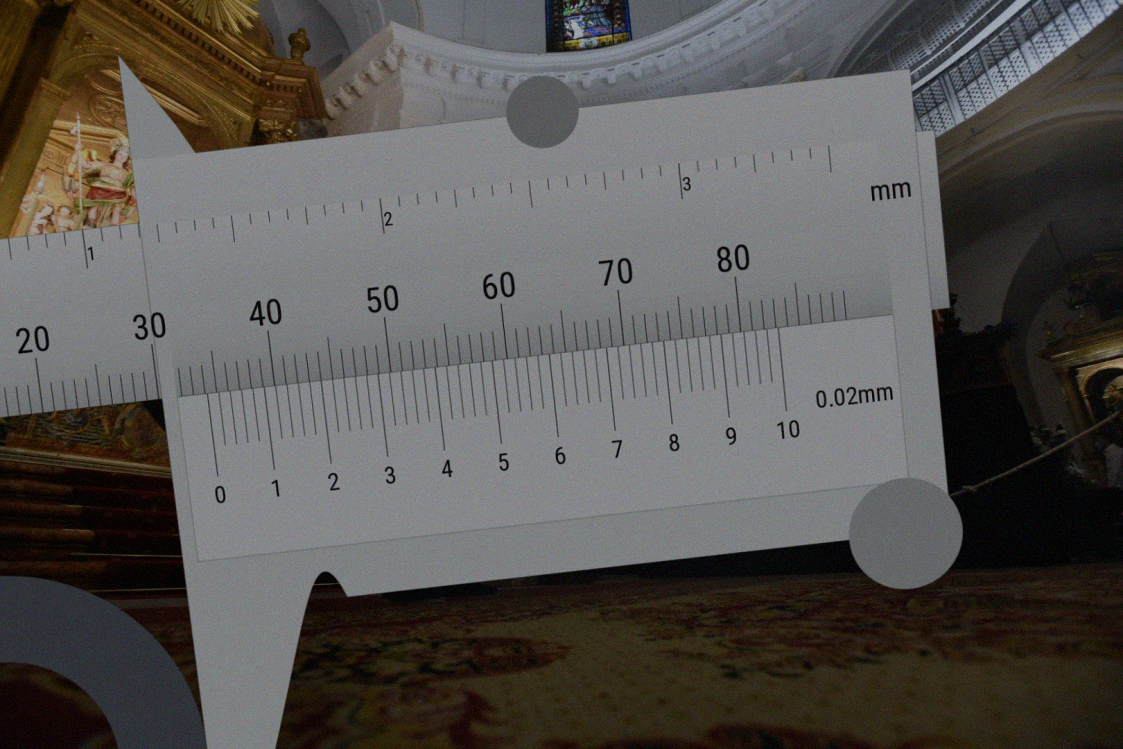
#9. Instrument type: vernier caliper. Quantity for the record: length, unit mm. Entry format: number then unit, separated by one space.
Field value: 34.2 mm
